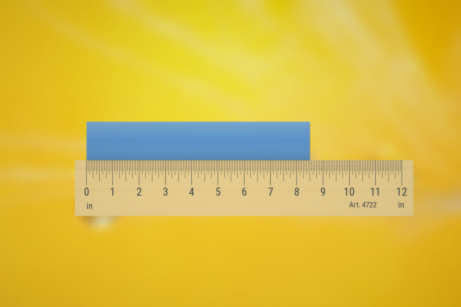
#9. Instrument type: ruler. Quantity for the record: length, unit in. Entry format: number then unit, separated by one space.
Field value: 8.5 in
